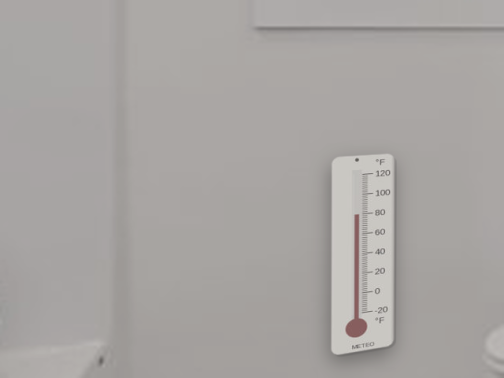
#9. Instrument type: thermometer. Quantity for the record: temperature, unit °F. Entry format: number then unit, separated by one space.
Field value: 80 °F
